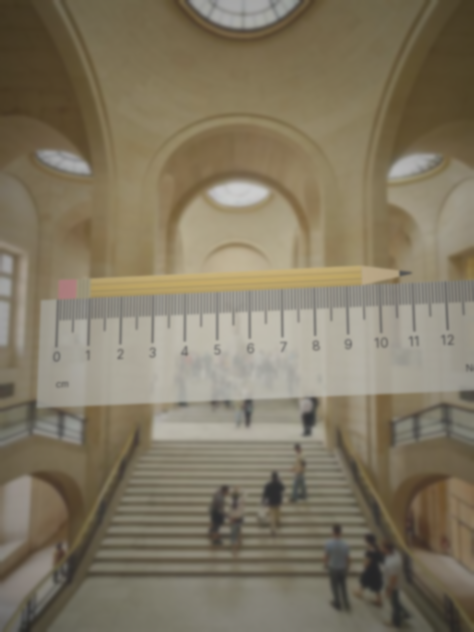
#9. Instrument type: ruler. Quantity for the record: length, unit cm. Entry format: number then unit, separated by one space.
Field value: 11 cm
